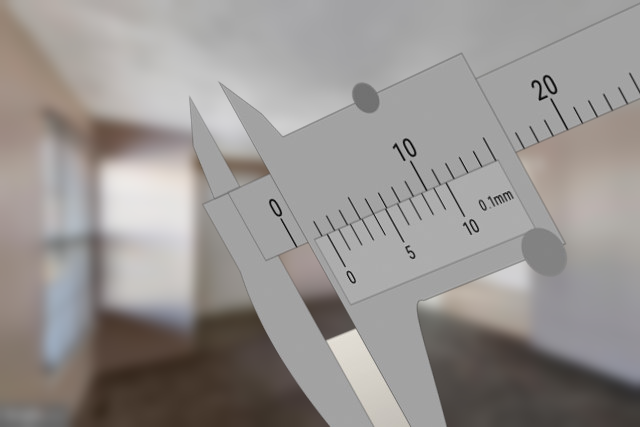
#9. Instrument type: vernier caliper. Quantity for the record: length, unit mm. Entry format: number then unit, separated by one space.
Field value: 2.4 mm
